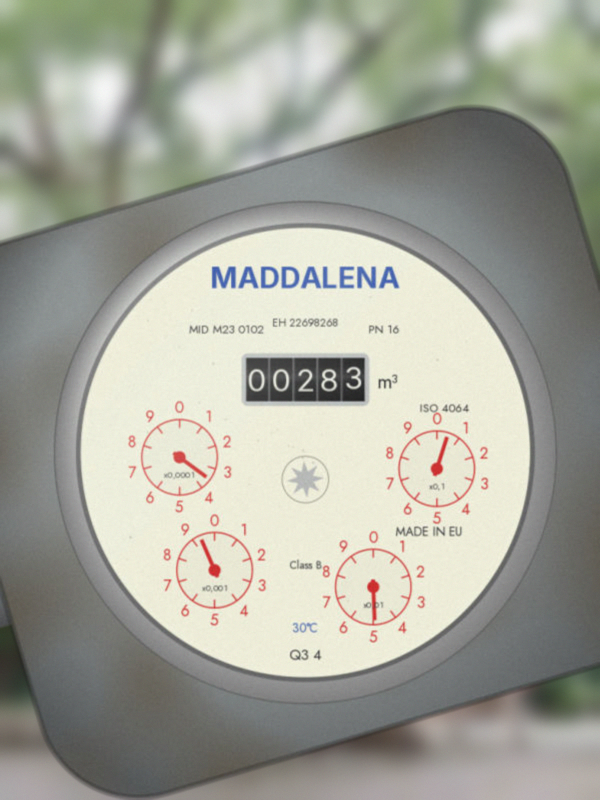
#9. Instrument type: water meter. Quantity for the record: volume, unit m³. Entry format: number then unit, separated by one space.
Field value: 283.0493 m³
